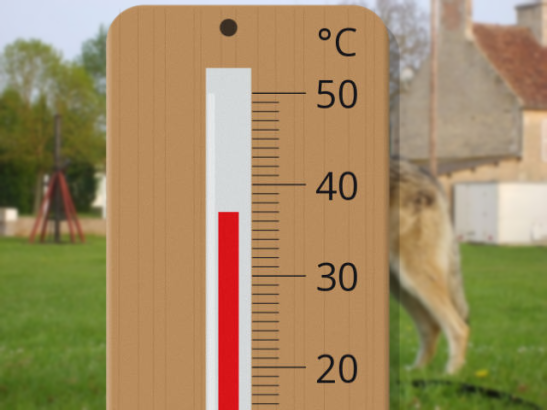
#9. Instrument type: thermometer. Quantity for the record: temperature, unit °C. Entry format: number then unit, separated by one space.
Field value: 37 °C
